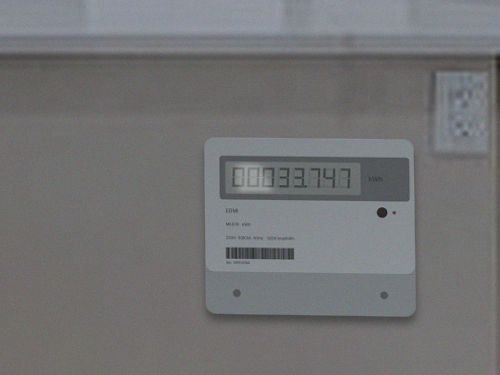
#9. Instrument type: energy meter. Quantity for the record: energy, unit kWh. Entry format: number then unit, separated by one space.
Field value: 33.747 kWh
